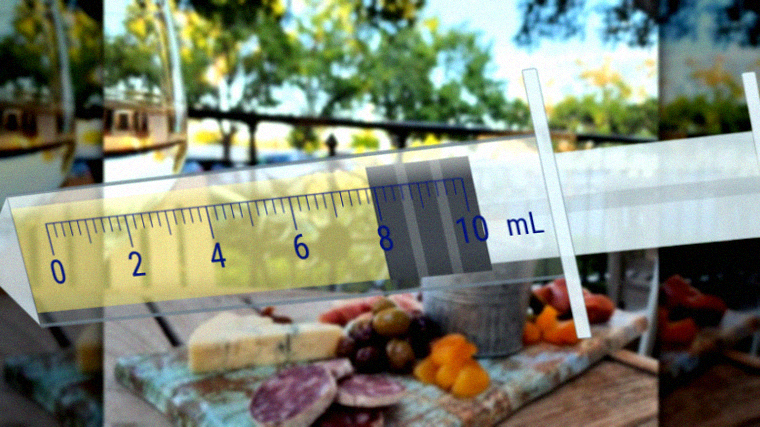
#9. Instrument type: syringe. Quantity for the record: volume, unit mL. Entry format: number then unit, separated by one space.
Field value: 7.9 mL
